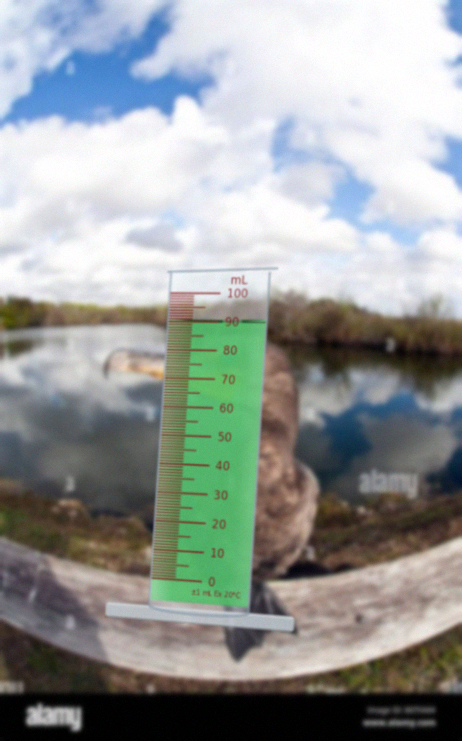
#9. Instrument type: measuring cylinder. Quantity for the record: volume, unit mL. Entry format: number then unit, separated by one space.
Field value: 90 mL
